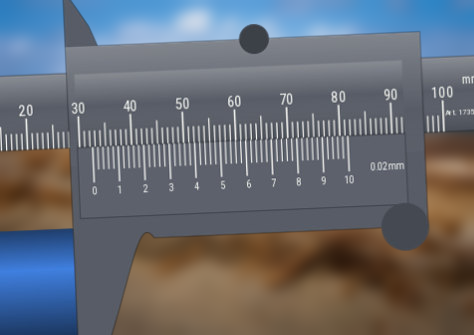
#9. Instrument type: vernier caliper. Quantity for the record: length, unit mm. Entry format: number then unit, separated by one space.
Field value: 32.5 mm
